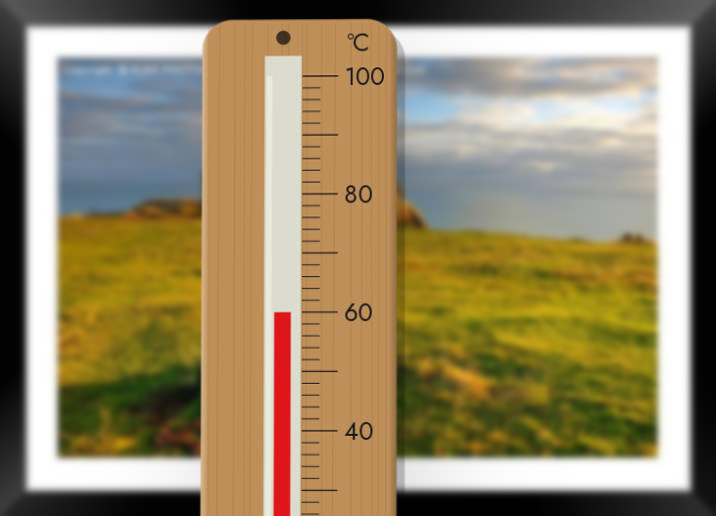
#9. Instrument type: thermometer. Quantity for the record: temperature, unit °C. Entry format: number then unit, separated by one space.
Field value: 60 °C
